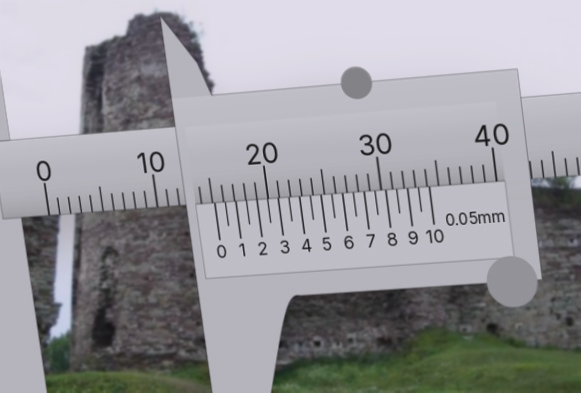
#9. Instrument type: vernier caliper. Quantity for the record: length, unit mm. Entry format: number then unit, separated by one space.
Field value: 15.2 mm
